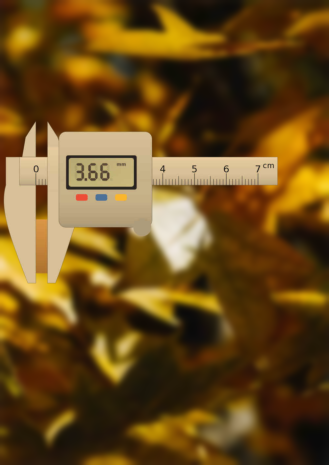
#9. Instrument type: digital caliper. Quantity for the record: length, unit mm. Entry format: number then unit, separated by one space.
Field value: 3.66 mm
